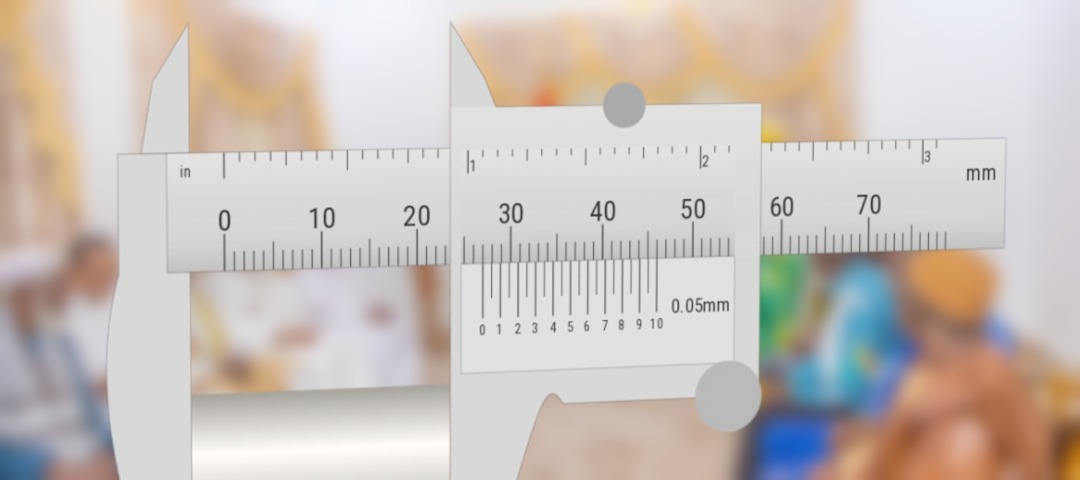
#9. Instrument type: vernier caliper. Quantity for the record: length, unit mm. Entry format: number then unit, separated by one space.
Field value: 27.0 mm
